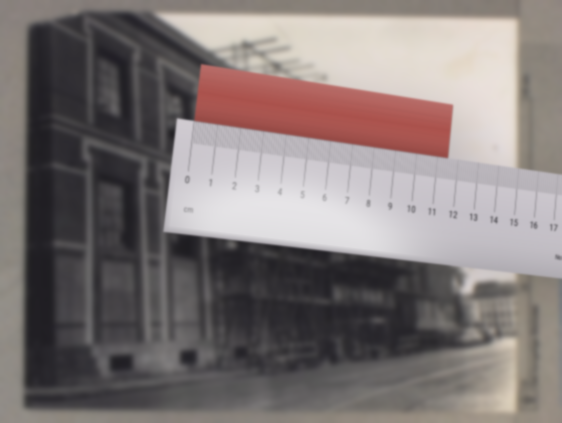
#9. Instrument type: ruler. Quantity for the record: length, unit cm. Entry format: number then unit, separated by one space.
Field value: 11.5 cm
